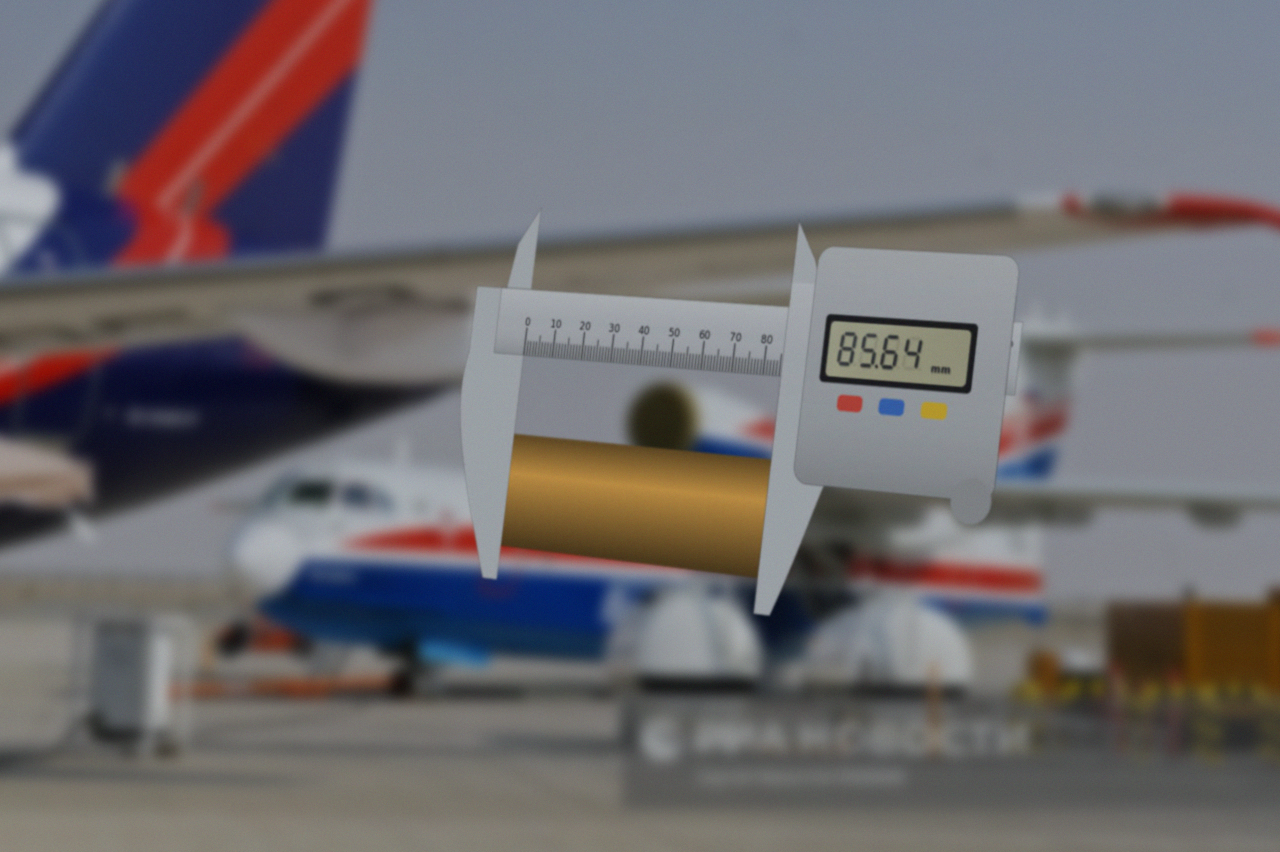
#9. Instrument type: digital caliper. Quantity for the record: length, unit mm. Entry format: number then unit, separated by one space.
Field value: 85.64 mm
